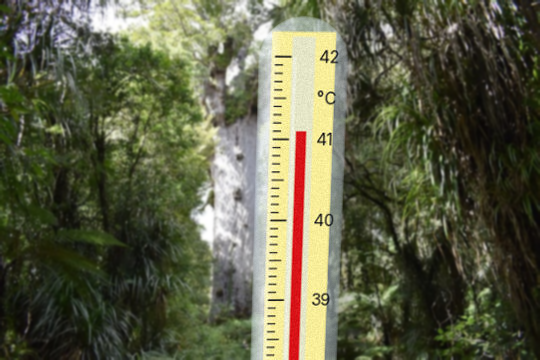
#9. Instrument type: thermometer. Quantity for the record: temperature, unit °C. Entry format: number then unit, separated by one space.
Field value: 41.1 °C
